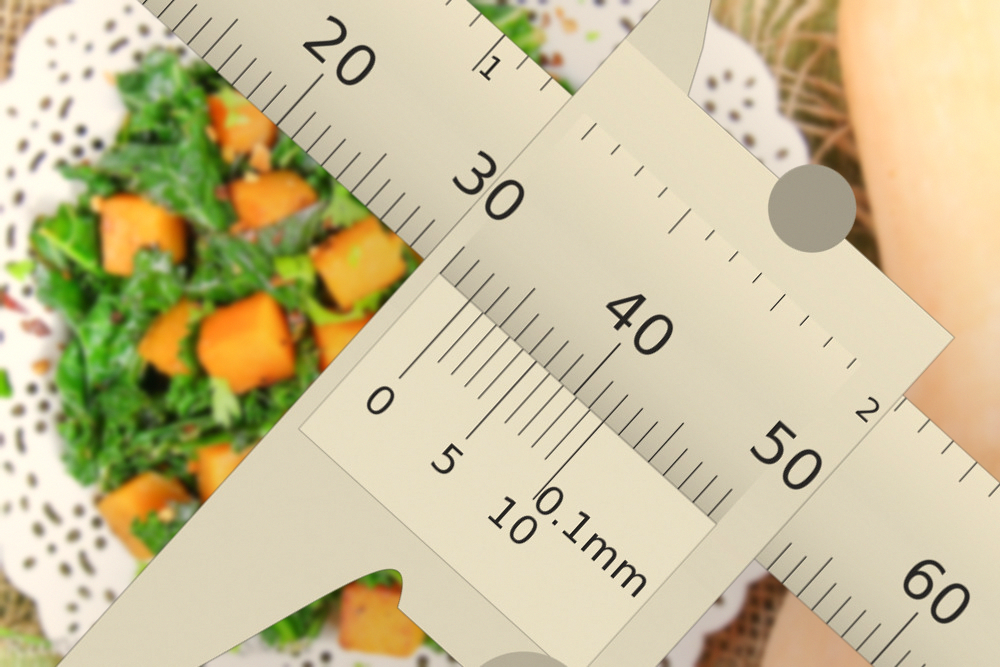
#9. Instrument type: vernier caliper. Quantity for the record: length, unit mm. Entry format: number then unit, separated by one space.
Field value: 33.0 mm
